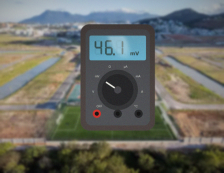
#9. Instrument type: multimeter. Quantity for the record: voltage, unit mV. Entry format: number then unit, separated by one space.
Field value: 46.1 mV
